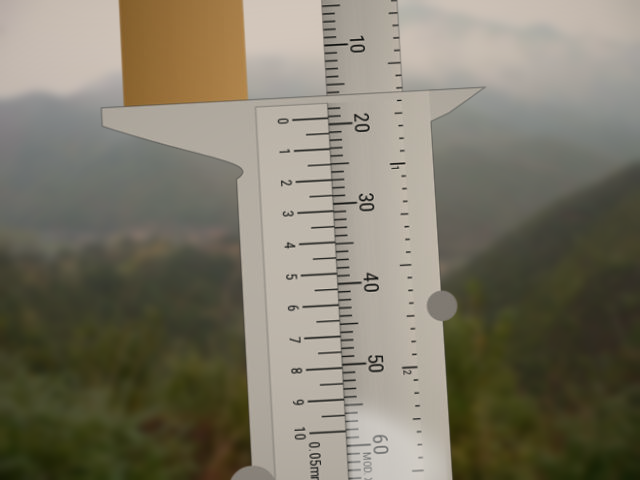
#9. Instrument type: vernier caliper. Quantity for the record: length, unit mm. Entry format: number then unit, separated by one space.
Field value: 19.2 mm
